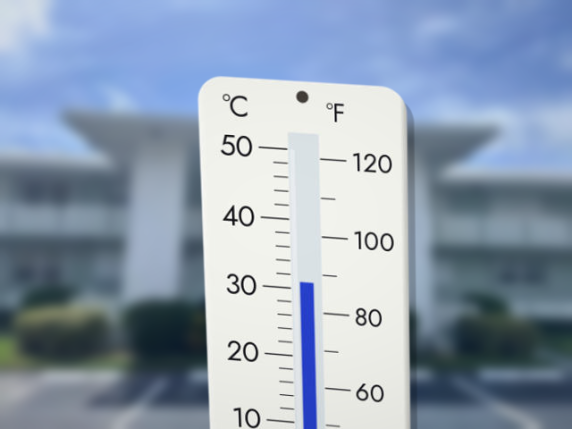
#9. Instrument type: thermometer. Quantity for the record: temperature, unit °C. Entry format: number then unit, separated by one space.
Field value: 31 °C
